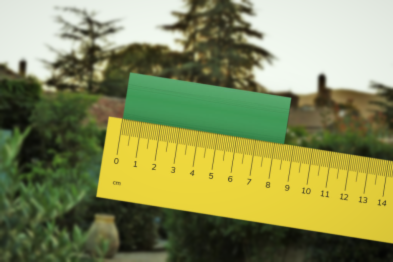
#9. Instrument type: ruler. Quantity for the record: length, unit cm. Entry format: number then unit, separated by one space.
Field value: 8.5 cm
